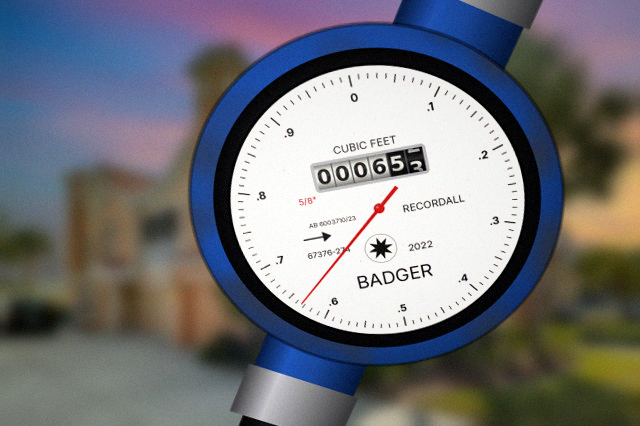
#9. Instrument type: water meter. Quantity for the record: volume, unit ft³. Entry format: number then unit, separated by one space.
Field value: 652.63 ft³
